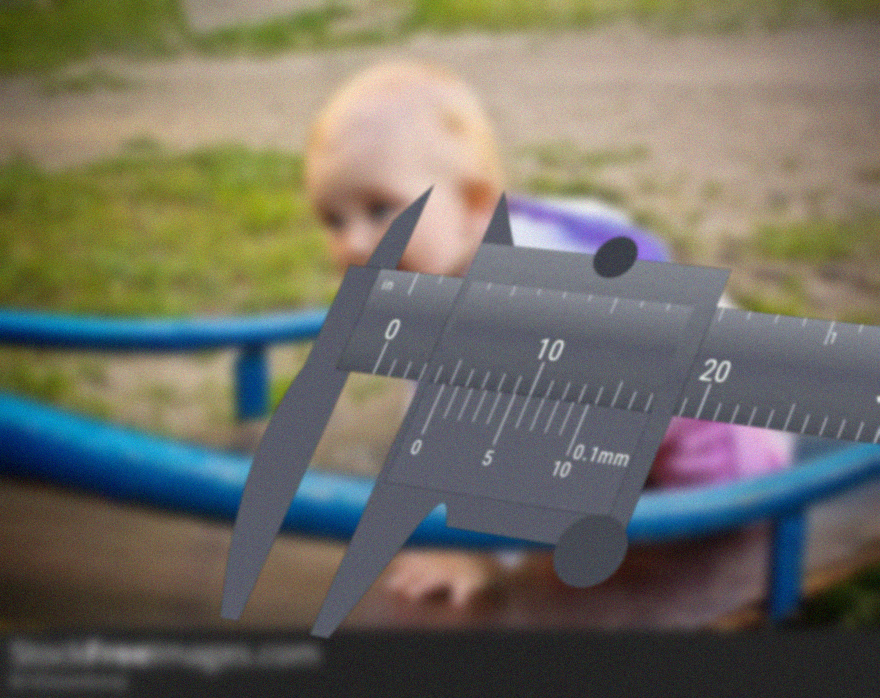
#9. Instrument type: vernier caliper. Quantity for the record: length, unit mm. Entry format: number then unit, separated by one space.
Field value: 4.6 mm
